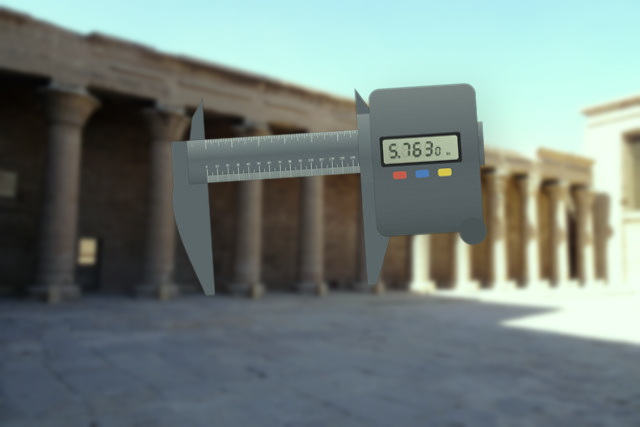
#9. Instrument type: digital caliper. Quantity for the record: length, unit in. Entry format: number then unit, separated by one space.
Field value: 5.7630 in
